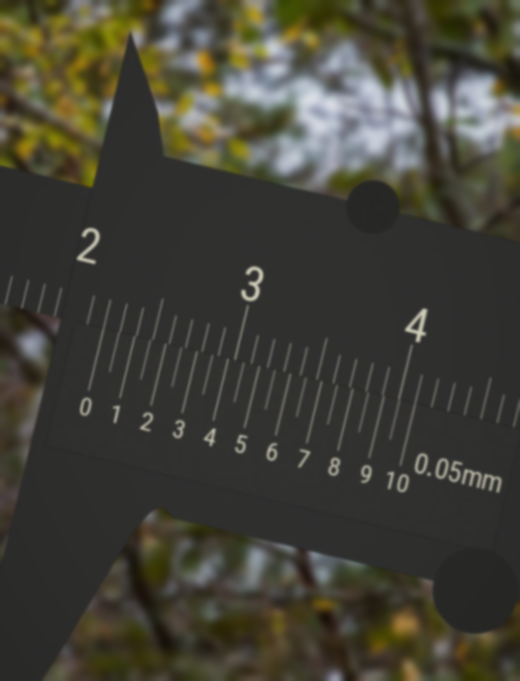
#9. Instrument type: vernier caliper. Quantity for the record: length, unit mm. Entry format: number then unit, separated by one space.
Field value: 22.0 mm
